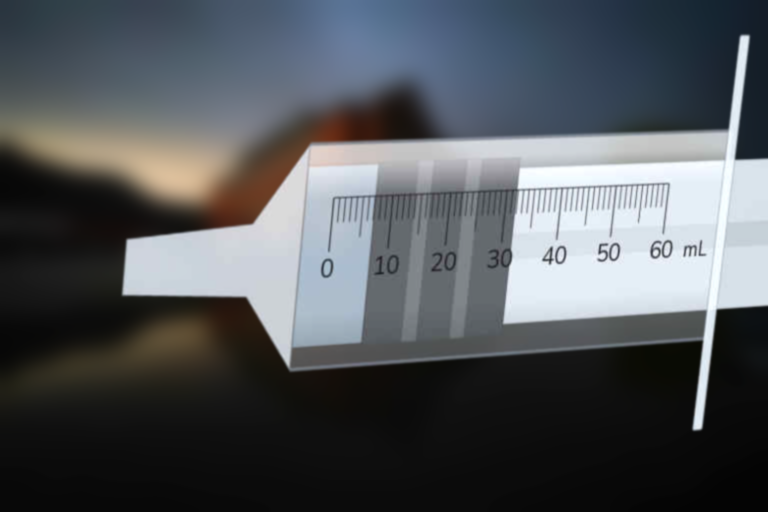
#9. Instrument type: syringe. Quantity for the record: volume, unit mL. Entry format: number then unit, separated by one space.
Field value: 7 mL
